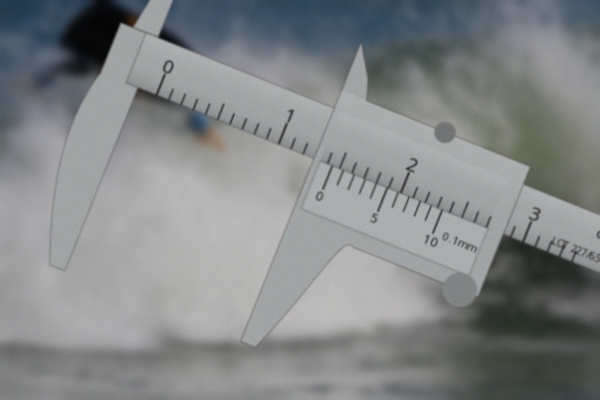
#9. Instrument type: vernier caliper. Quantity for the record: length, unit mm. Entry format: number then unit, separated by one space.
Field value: 14.4 mm
